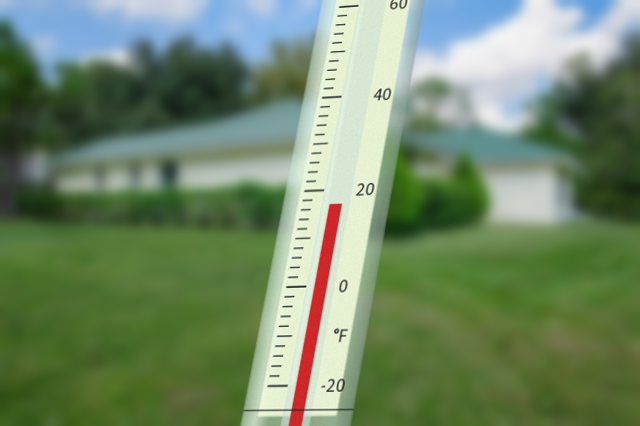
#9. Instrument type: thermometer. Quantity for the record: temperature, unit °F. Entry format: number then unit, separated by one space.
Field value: 17 °F
